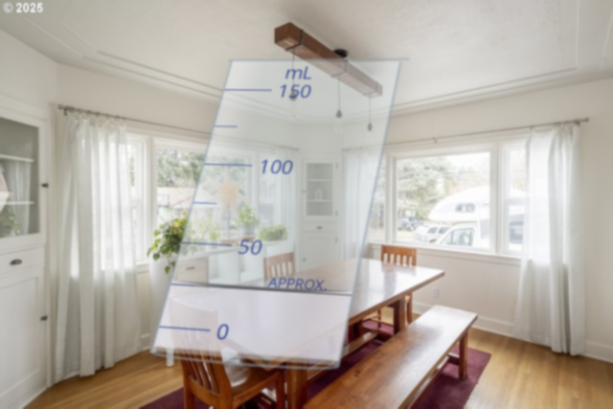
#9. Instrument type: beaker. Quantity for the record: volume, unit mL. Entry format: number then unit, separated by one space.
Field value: 25 mL
